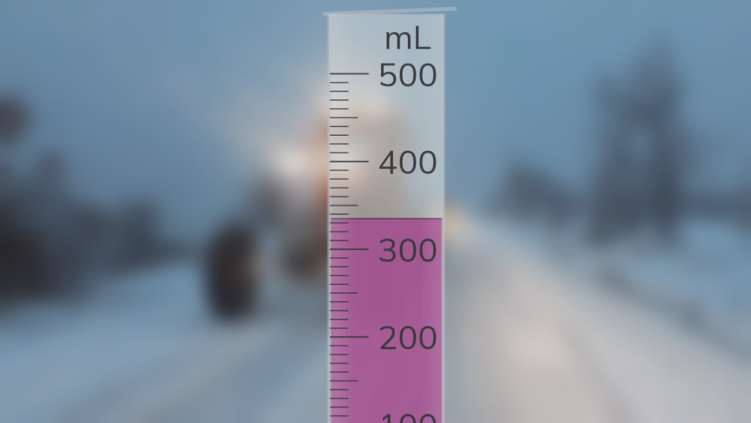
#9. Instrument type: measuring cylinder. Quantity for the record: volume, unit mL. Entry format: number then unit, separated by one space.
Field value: 335 mL
